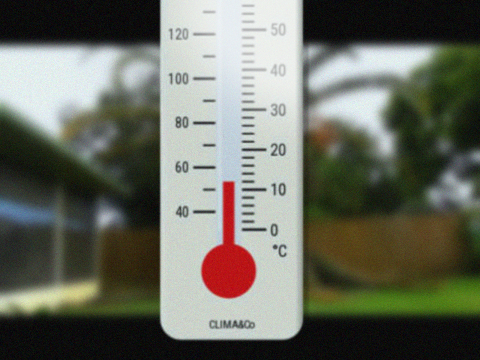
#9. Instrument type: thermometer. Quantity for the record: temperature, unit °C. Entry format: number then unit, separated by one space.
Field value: 12 °C
